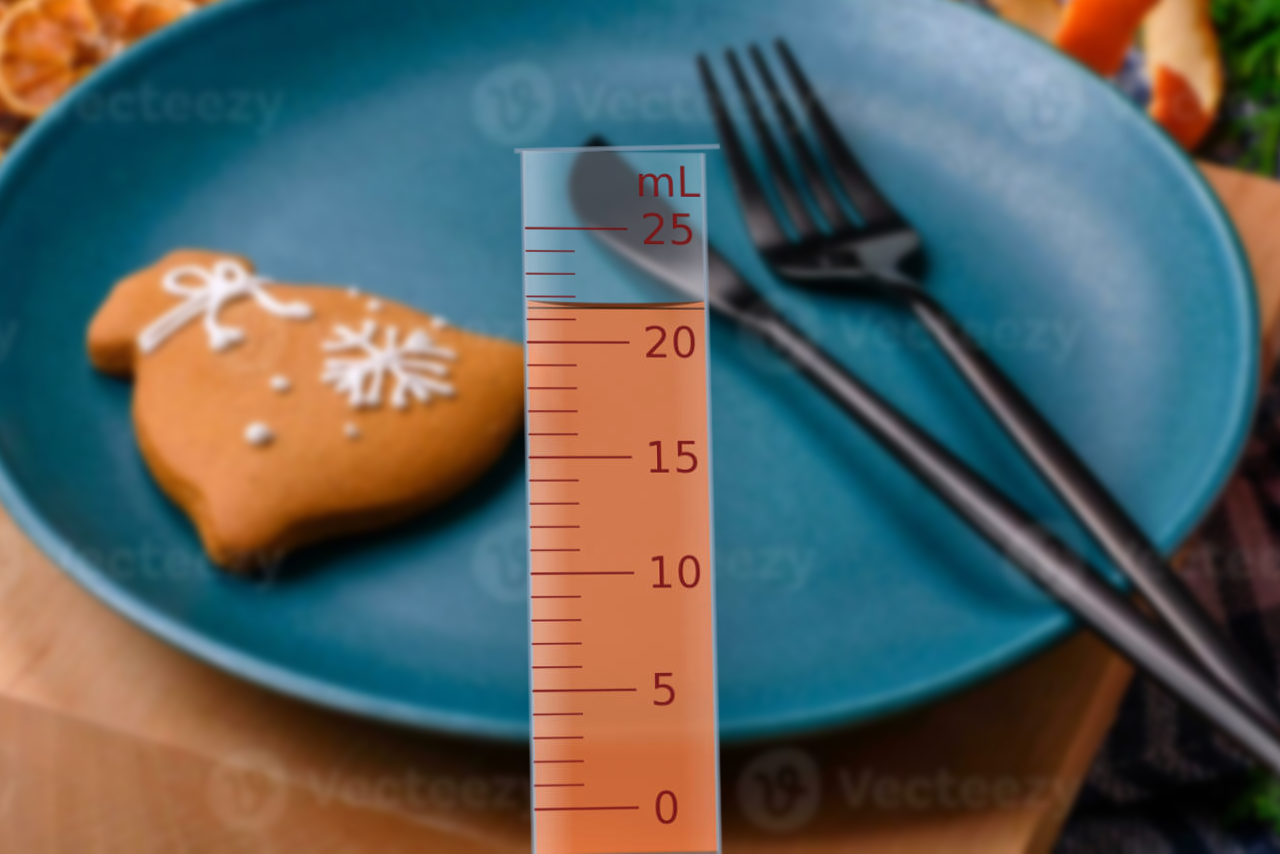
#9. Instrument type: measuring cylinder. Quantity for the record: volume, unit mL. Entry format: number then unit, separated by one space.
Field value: 21.5 mL
